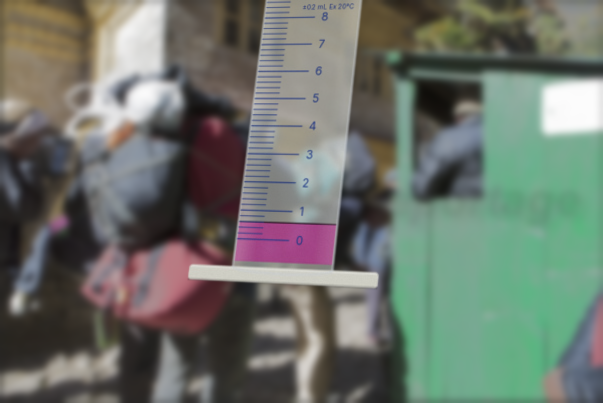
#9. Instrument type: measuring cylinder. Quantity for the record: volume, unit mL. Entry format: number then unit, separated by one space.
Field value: 0.6 mL
